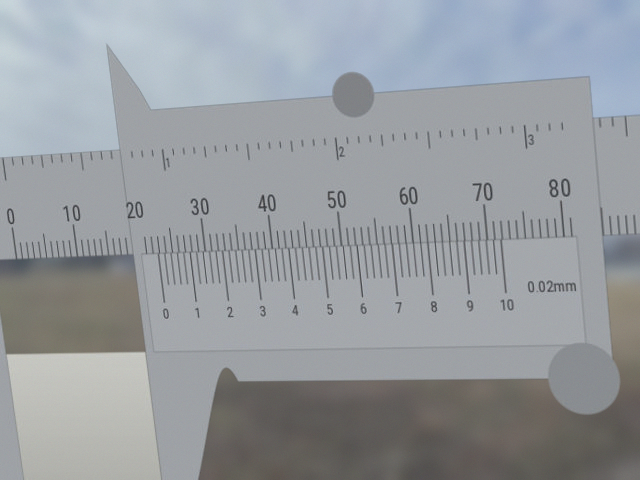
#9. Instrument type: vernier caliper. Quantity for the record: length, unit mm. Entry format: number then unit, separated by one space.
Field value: 22.8 mm
